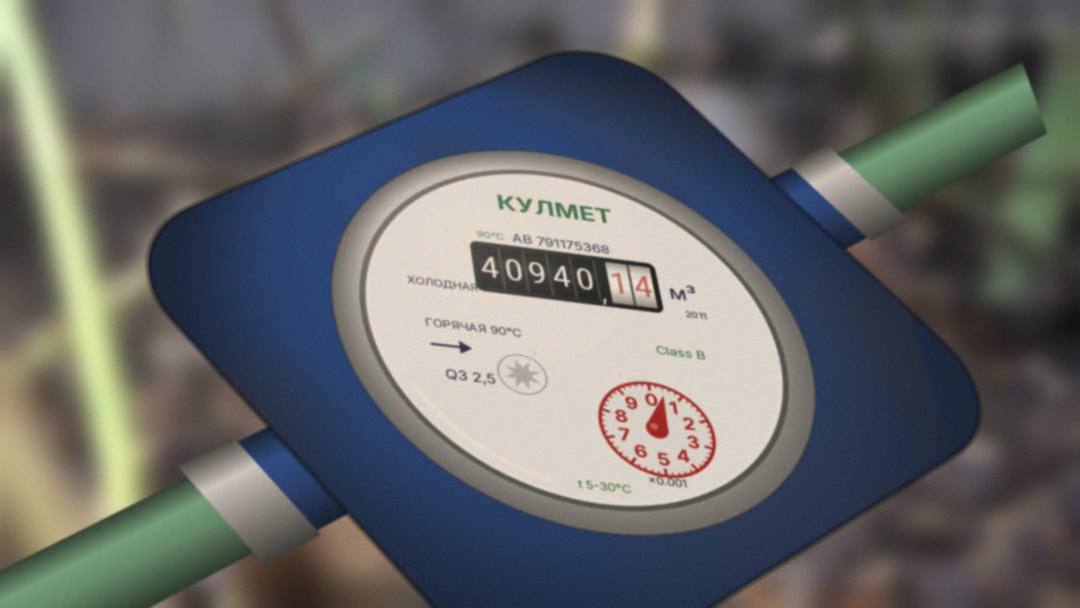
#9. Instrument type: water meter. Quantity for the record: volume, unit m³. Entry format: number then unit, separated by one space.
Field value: 40940.140 m³
